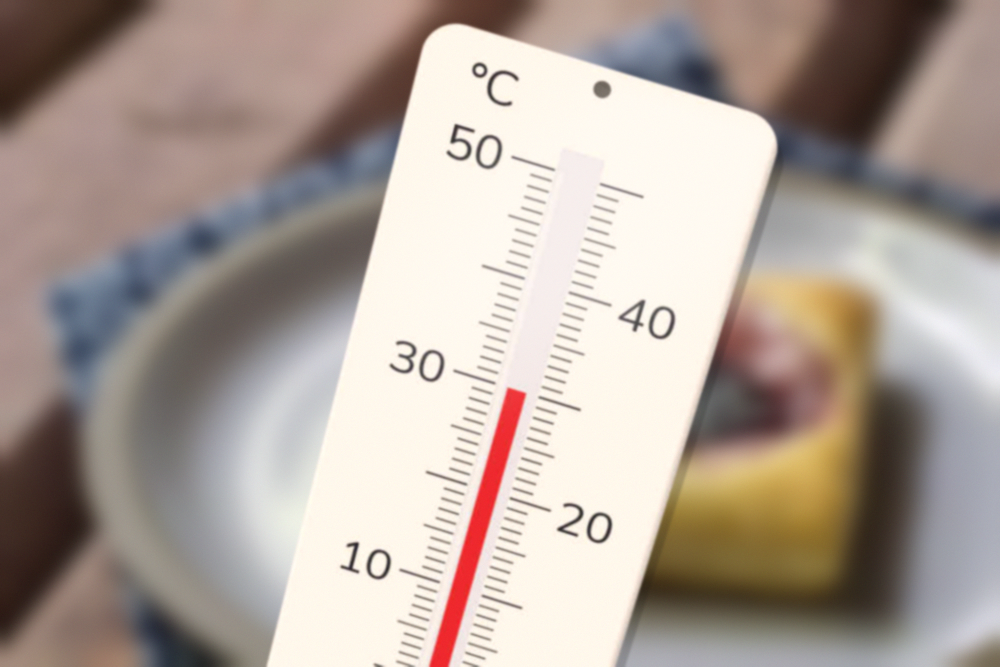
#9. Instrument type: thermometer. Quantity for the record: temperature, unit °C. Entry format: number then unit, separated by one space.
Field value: 30 °C
